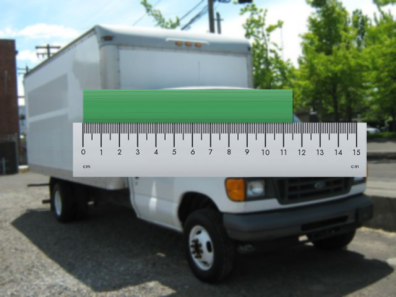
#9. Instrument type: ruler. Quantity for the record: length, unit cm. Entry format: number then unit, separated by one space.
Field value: 11.5 cm
